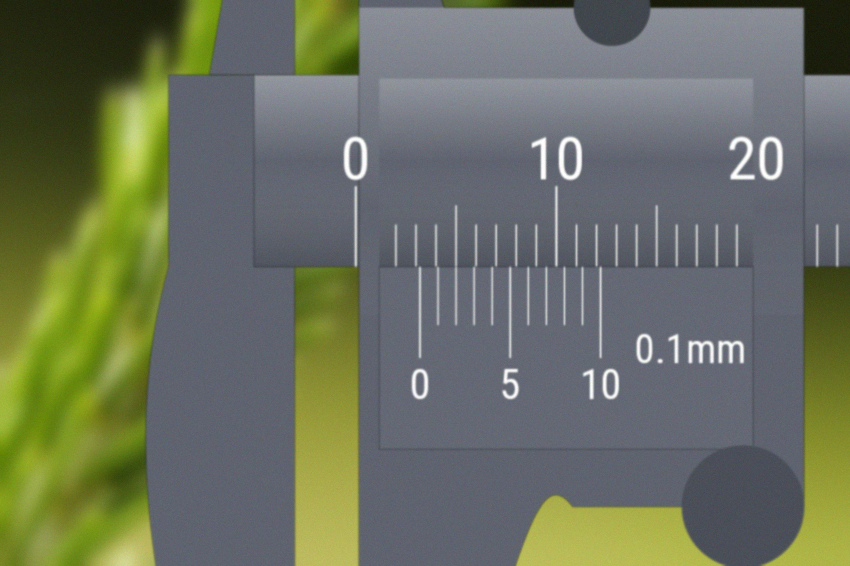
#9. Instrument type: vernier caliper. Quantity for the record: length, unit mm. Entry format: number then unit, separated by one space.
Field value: 3.2 mm
